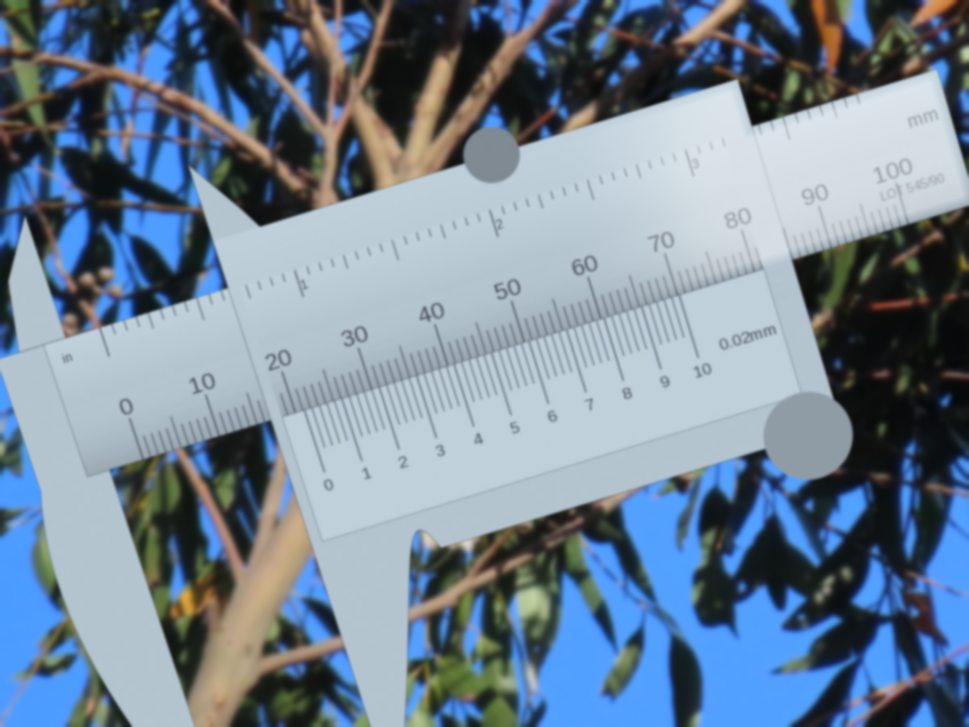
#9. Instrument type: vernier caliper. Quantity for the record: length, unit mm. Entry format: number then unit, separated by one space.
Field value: 21.2 mm
